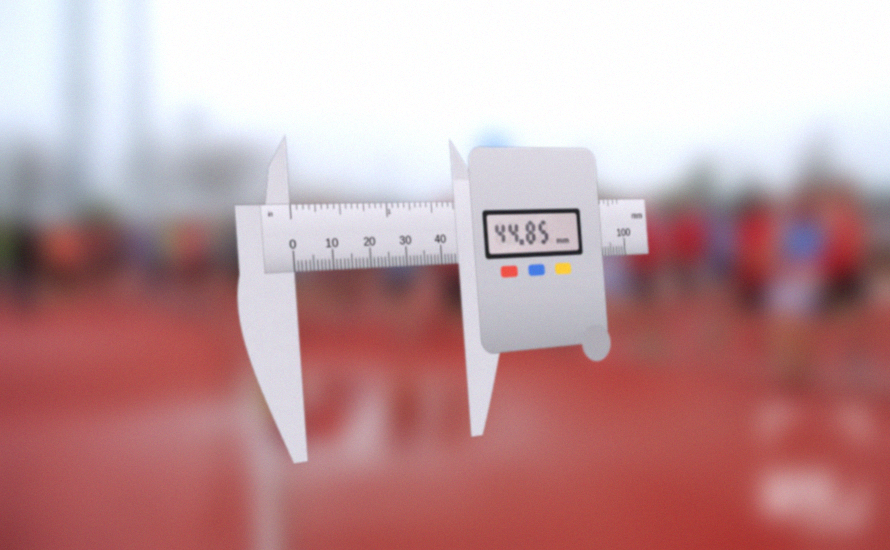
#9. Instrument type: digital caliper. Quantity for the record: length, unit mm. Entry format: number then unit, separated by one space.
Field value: 44.85 mm
